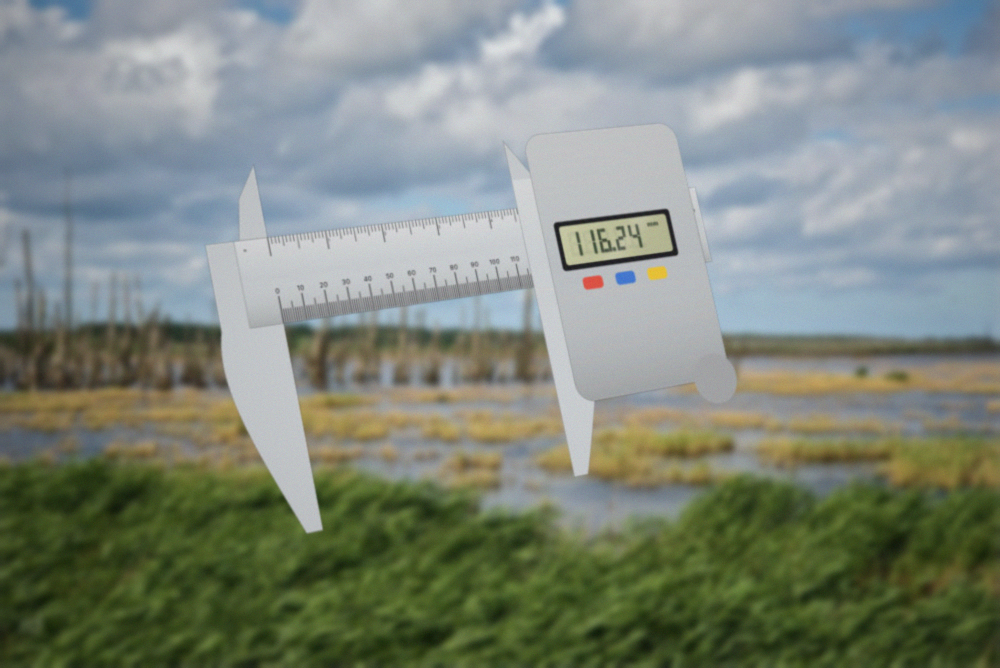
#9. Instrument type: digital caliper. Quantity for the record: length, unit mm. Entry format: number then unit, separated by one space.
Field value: 116.24 mm
